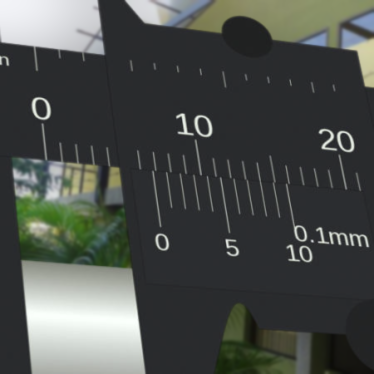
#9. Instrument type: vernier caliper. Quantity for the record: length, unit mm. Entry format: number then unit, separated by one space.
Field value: 6.8 mm
